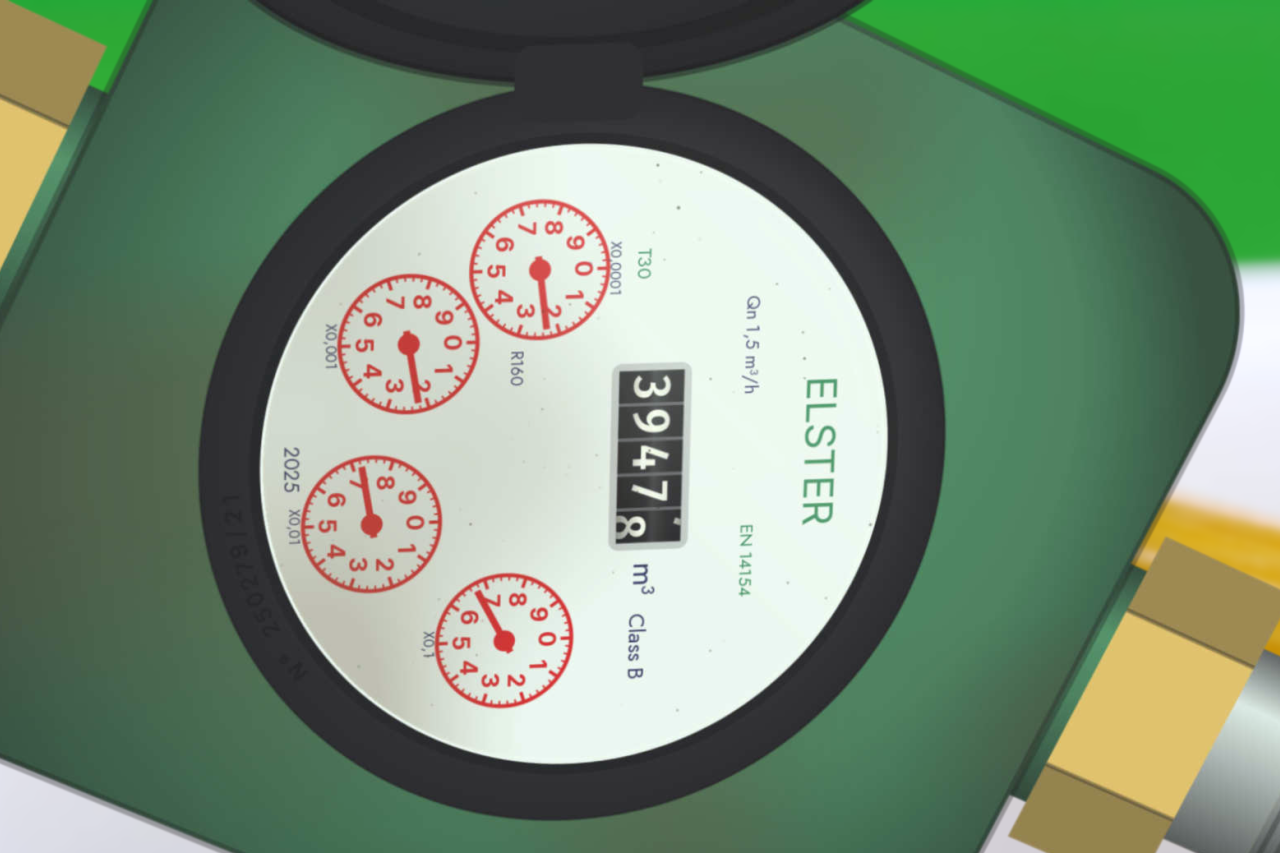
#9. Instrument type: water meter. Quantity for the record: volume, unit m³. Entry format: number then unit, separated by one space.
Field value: 39477.6722 m³
